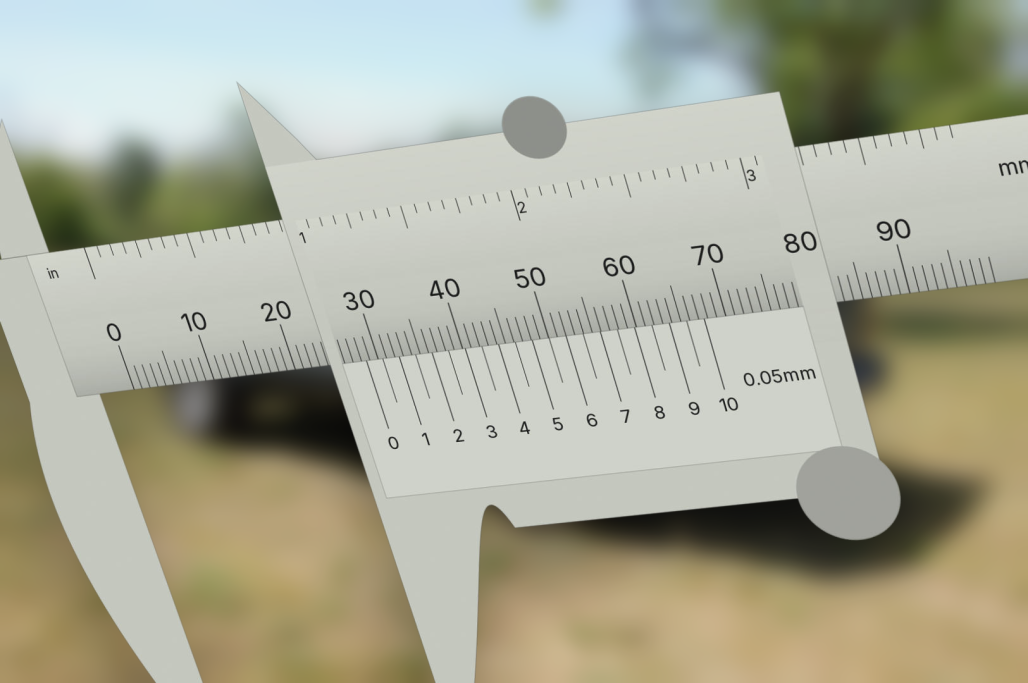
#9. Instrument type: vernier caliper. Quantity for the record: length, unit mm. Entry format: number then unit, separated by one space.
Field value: 28.6 mm
